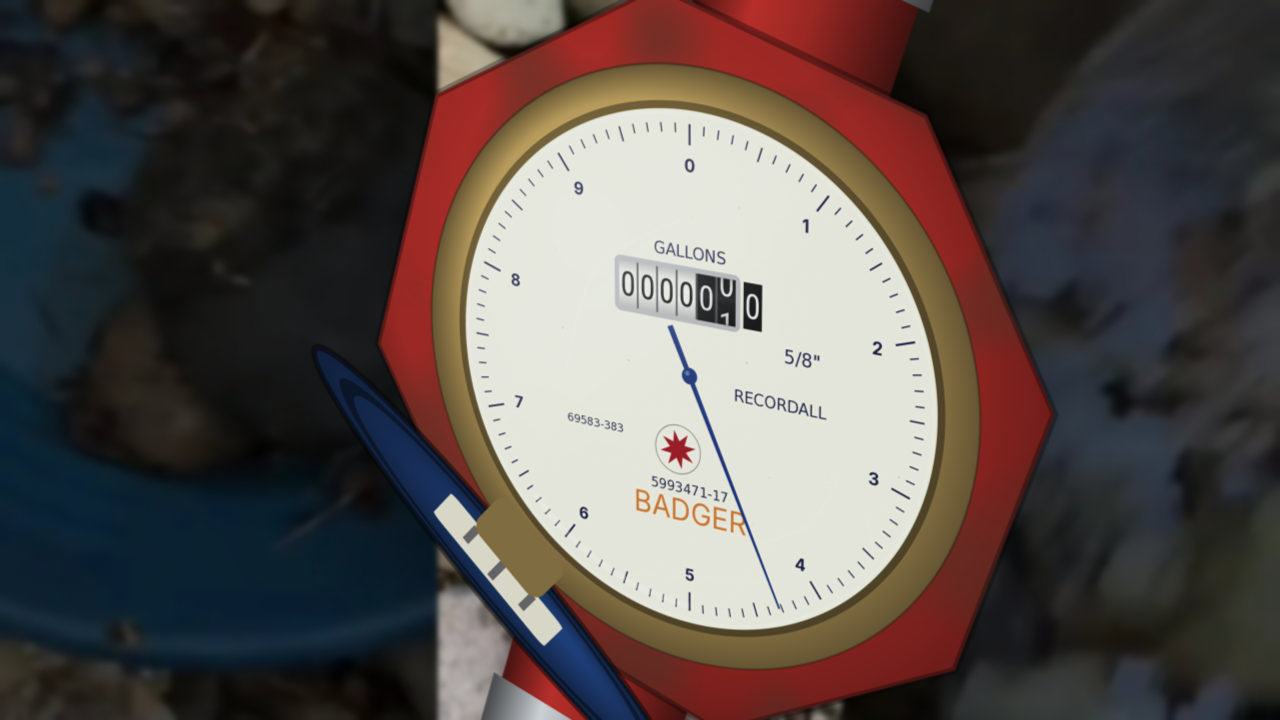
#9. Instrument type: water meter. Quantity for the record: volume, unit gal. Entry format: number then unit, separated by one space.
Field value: 4.3 gal
